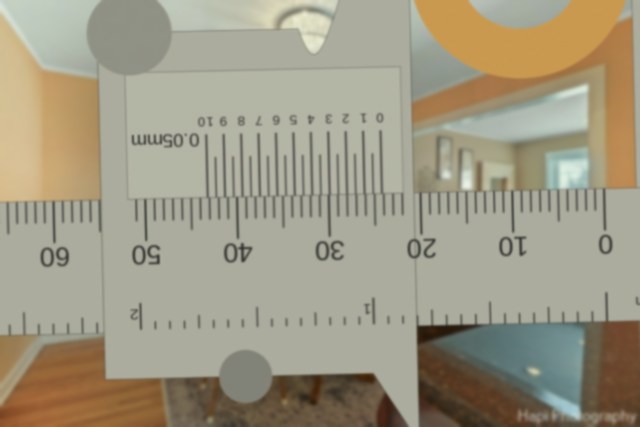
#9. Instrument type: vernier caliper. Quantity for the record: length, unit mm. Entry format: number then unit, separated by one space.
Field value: 24.2 mm
